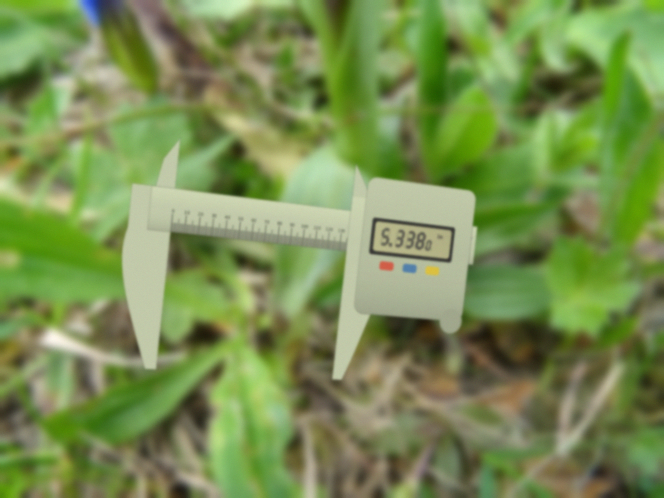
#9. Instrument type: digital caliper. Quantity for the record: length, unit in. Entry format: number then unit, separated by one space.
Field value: 5.3380 in
